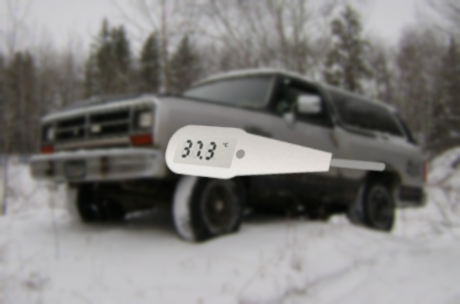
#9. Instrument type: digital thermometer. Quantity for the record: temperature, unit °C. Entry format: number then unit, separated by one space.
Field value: 37.3 °C
